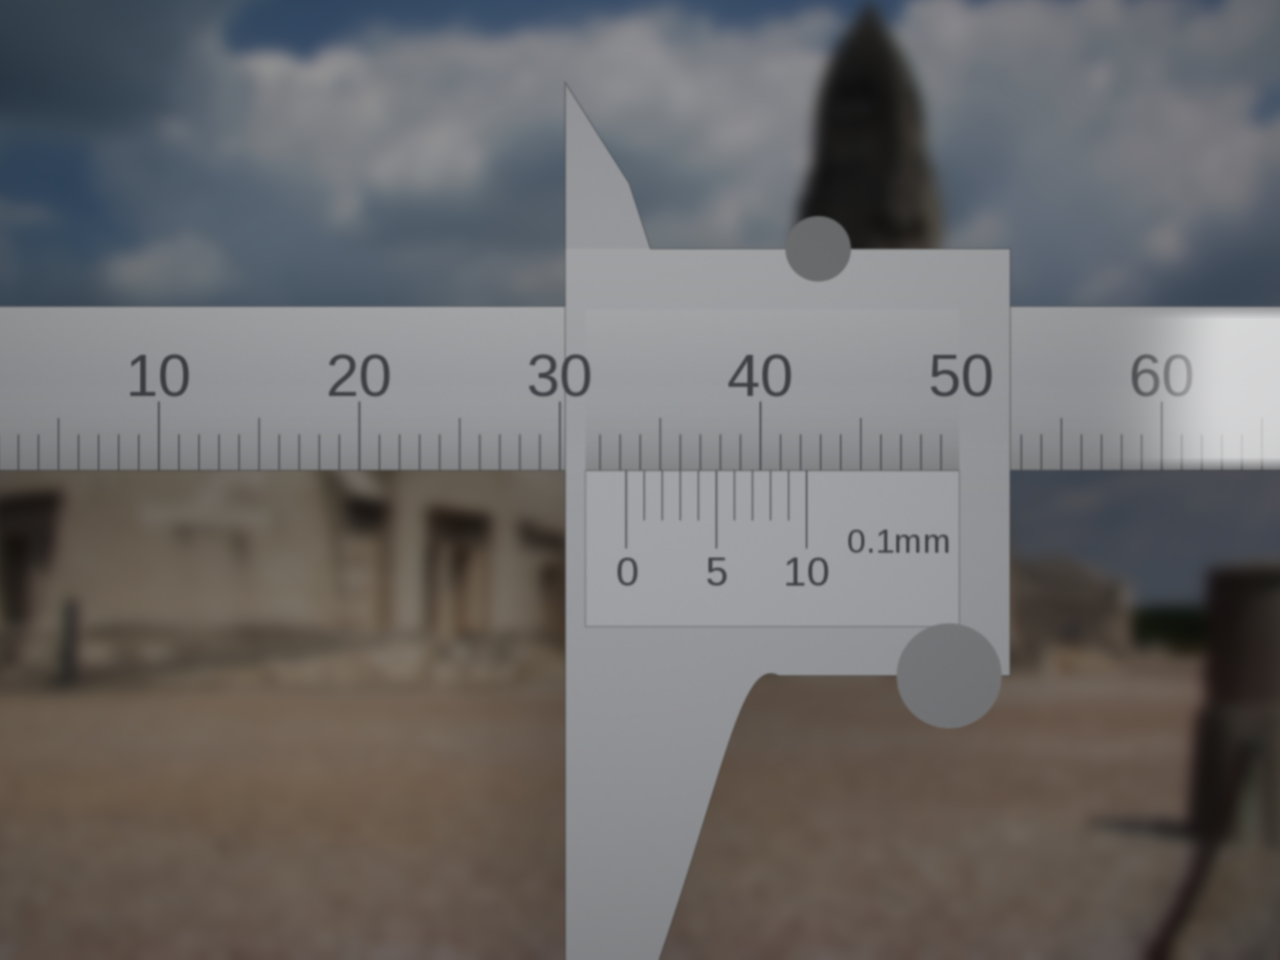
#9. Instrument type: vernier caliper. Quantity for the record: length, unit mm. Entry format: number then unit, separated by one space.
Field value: 33.3 mm
